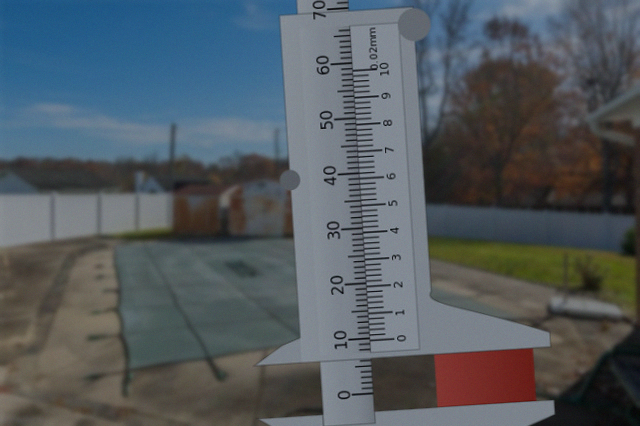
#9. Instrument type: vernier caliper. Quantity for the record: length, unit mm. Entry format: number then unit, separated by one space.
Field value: 9.6 mm
